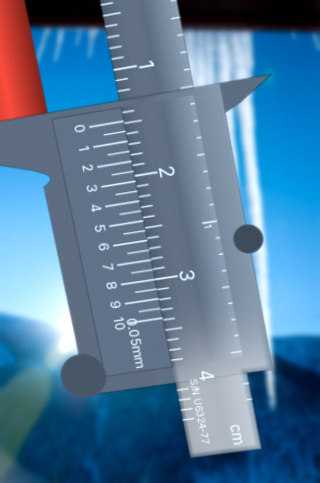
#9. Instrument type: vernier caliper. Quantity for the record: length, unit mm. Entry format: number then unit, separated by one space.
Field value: 14.8 mm
